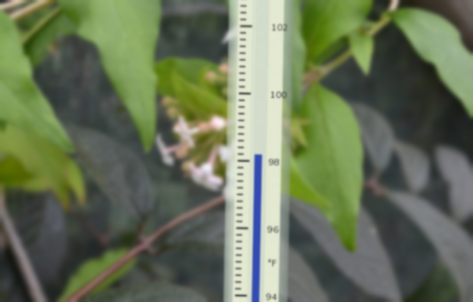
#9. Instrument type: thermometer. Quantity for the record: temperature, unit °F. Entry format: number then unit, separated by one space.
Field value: 98.2 °F
